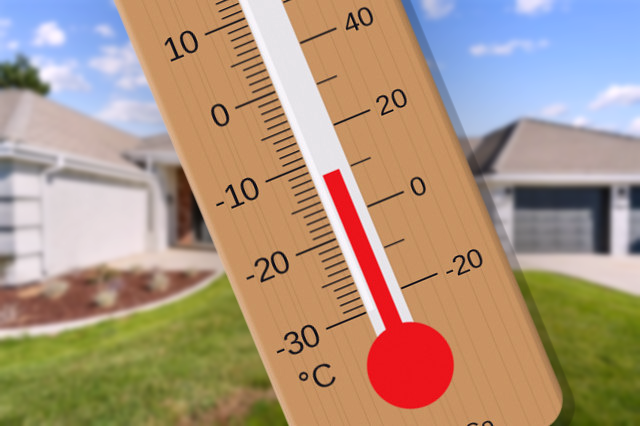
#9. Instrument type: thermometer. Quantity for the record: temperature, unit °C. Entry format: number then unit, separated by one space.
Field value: -12 °C
